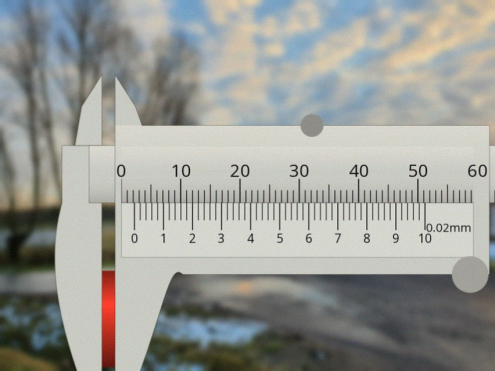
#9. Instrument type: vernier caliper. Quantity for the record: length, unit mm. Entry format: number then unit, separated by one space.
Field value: 2.2 mm
